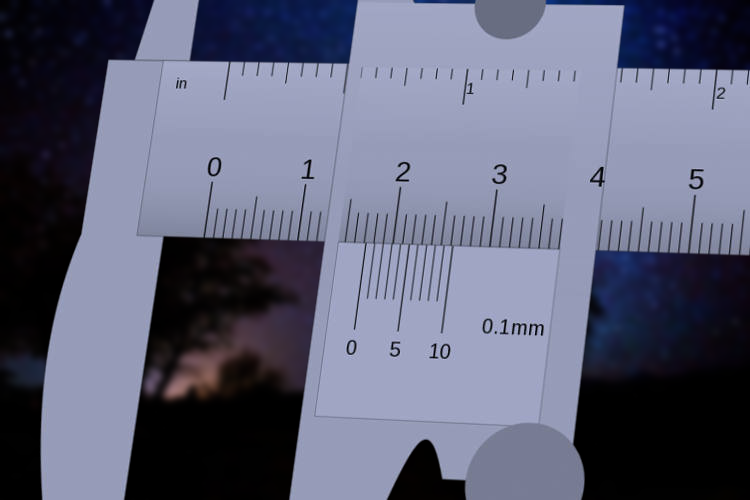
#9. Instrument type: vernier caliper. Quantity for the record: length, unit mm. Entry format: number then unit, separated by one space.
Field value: 17.2 mm
